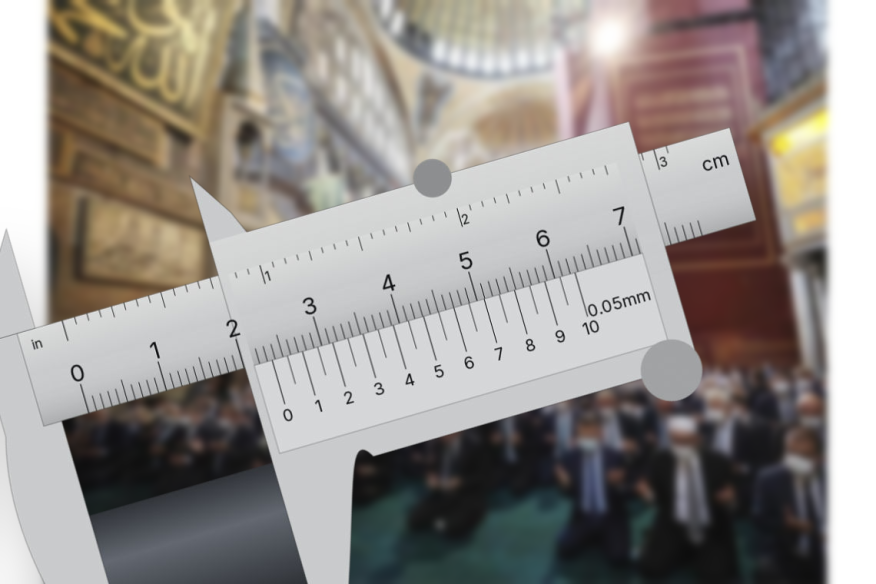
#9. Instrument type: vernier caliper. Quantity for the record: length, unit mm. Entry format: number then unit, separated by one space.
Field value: 23.6 mm
